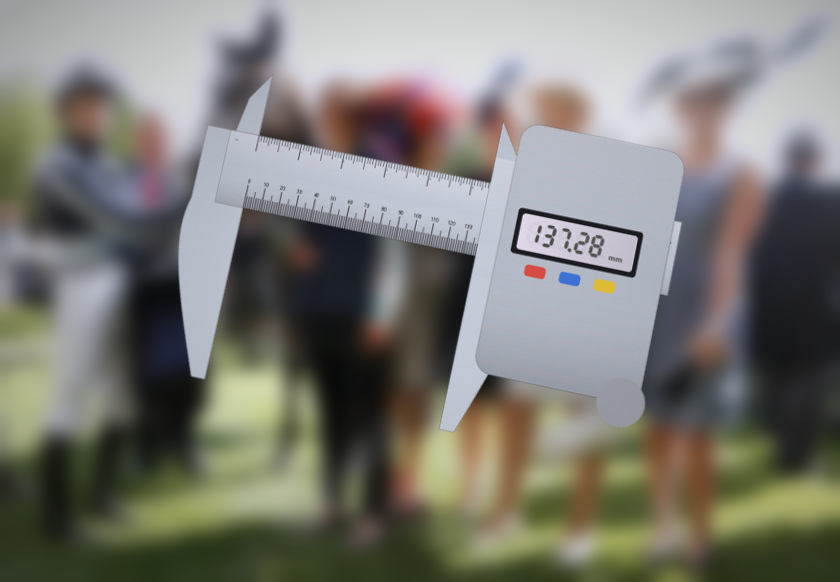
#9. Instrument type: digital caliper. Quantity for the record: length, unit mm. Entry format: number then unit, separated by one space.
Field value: 137.28 mm
